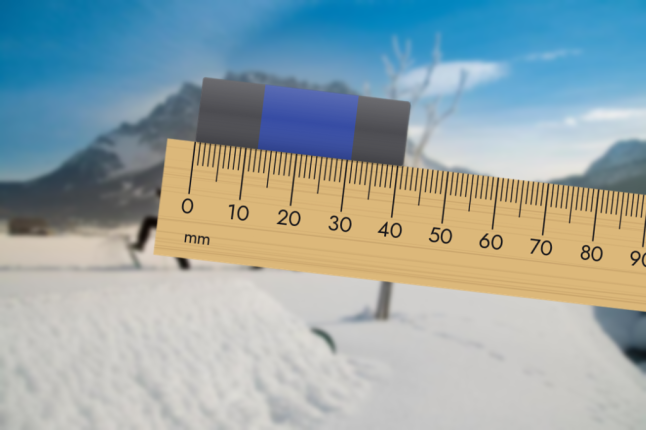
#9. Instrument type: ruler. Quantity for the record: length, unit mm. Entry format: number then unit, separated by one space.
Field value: 41 mm
